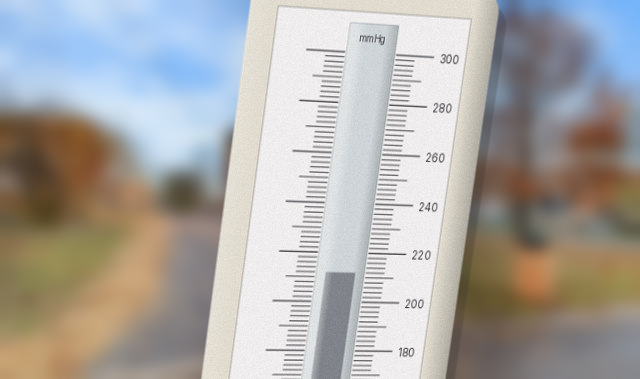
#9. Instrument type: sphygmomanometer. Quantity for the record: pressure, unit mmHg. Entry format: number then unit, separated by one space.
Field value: 212 mmHg
